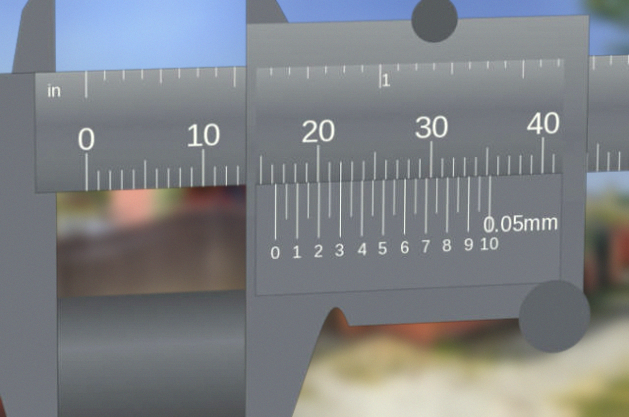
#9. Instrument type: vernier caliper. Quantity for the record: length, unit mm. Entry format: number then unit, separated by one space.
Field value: 16.3 mm
